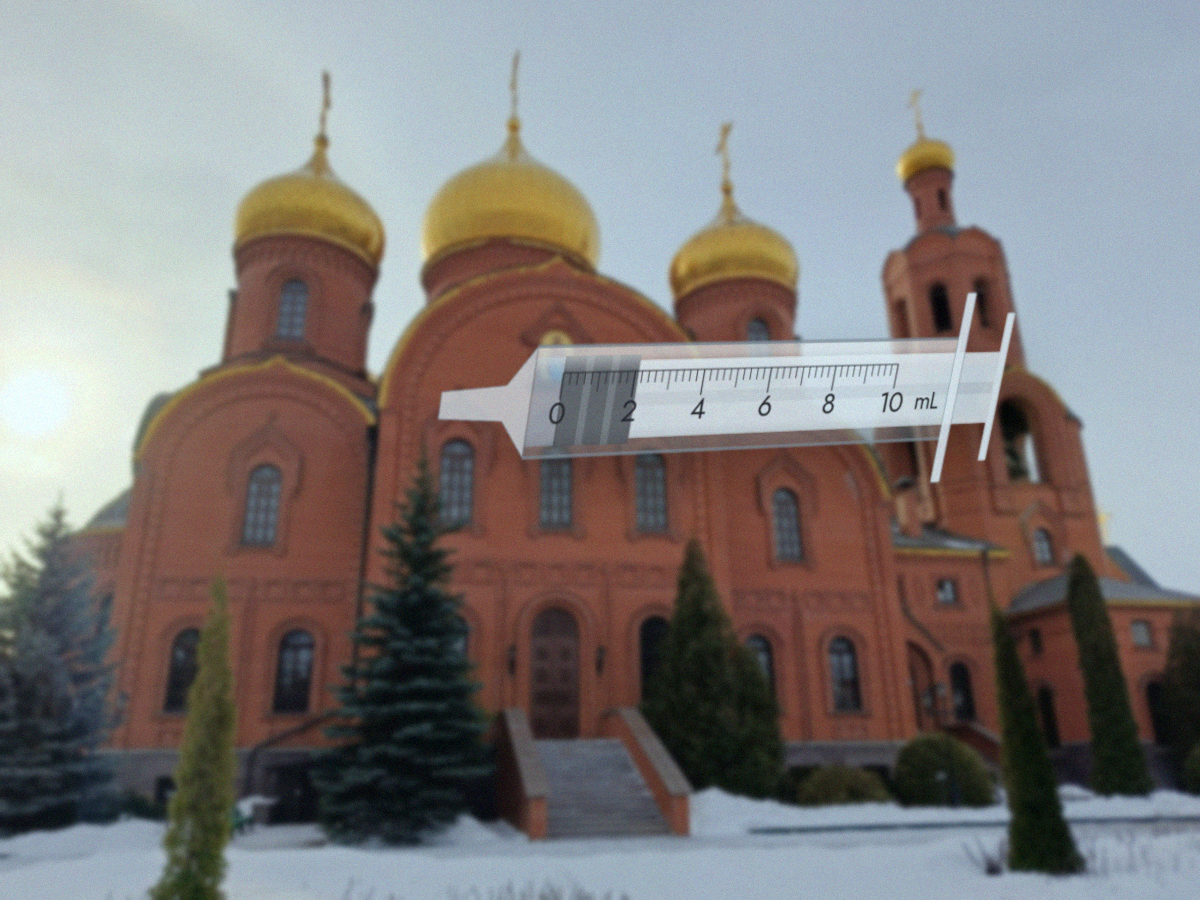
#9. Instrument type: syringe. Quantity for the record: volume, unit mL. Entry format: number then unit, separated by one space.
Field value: 0 mL
